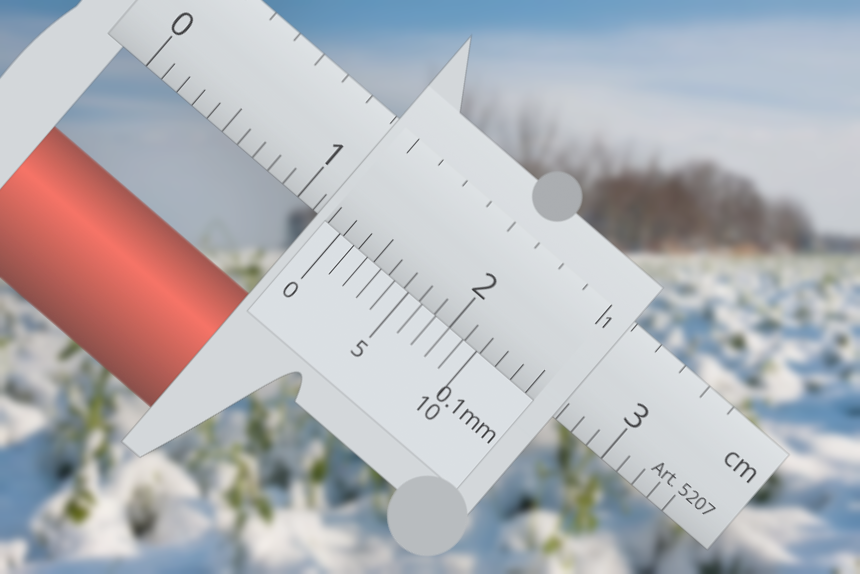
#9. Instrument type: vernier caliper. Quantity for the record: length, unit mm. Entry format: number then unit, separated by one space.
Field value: 12.8 mm
